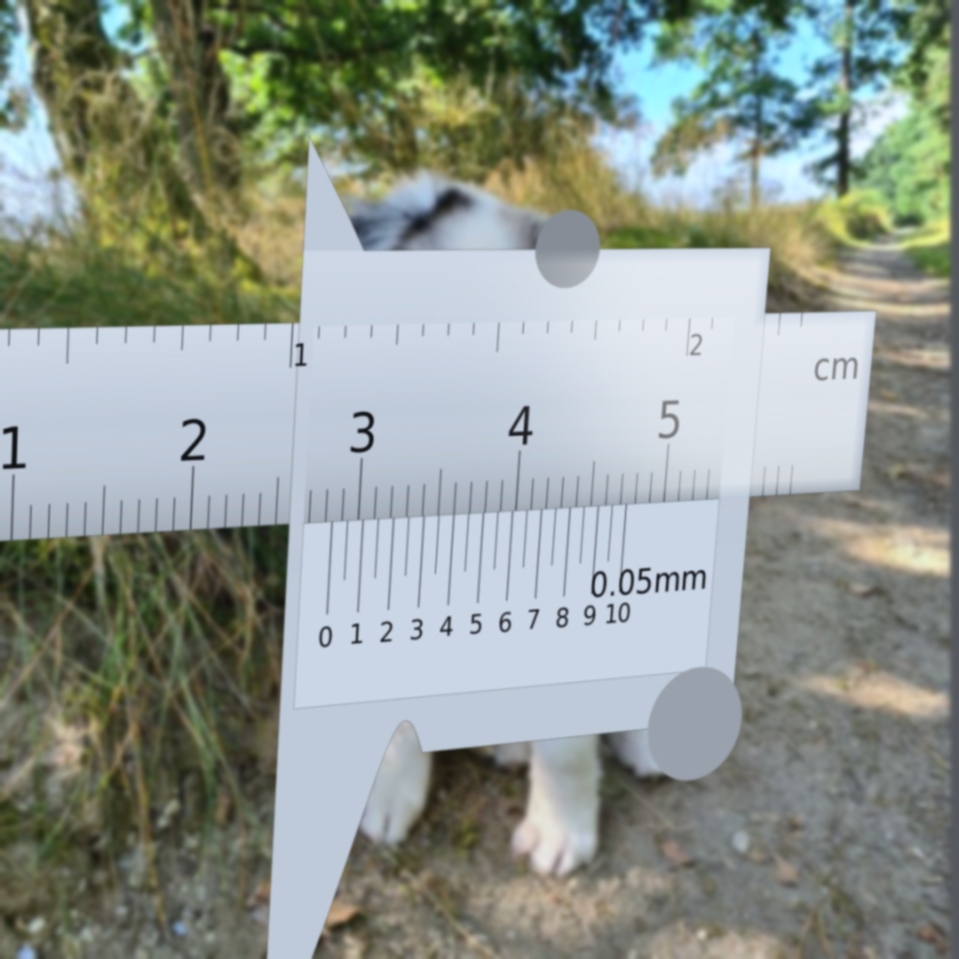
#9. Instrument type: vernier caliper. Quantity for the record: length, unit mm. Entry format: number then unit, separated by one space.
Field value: 28.4 mm
